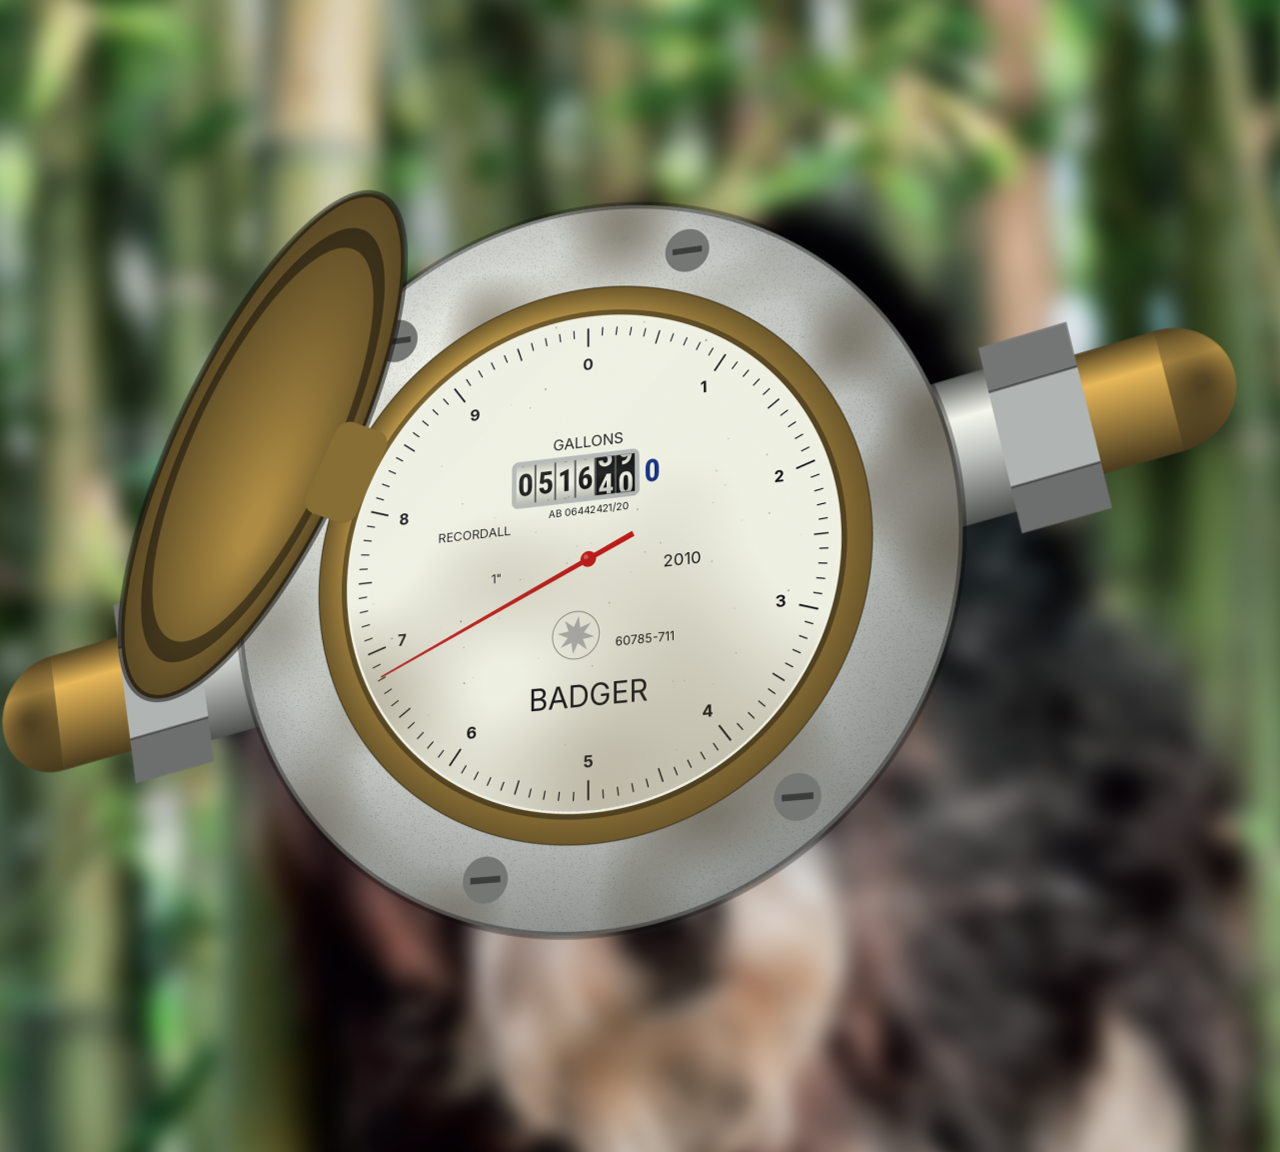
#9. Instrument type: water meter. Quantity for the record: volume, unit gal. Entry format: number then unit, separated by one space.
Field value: 516396.8 gal
